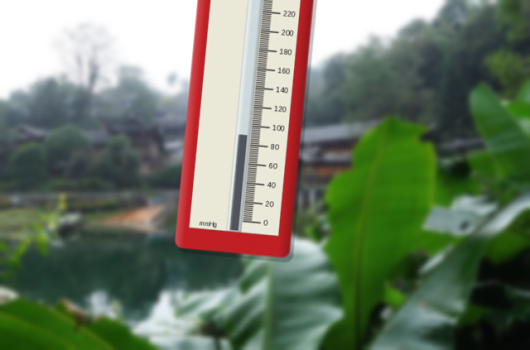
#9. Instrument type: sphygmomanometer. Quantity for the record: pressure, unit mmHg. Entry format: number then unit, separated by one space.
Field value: 90 mmHg
